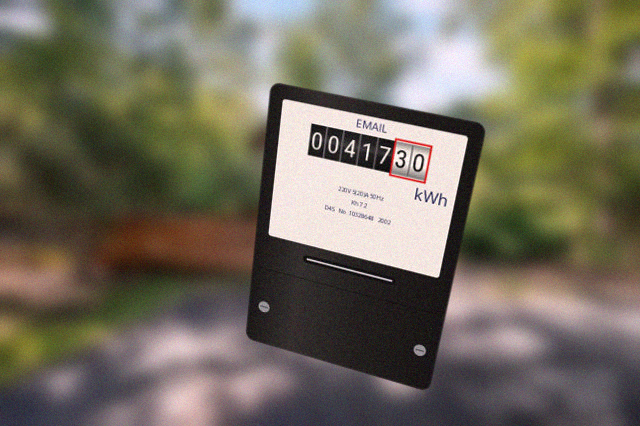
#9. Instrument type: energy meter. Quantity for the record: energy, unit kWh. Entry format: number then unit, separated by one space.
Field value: 417.30 kWh
